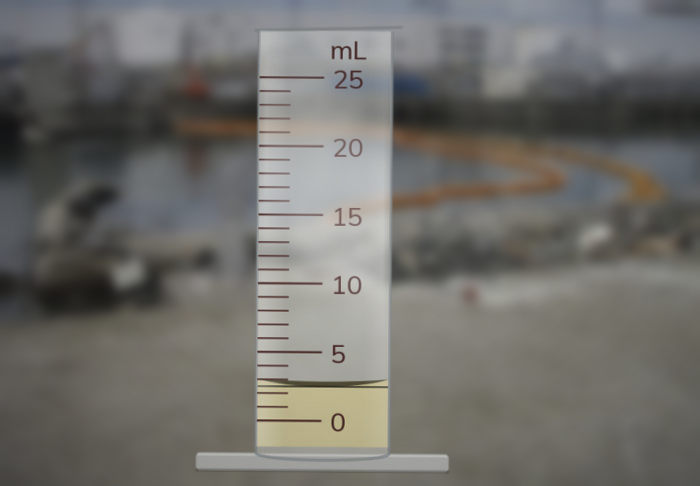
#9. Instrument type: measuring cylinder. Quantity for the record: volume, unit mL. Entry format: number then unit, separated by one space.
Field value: 2.5 mL
